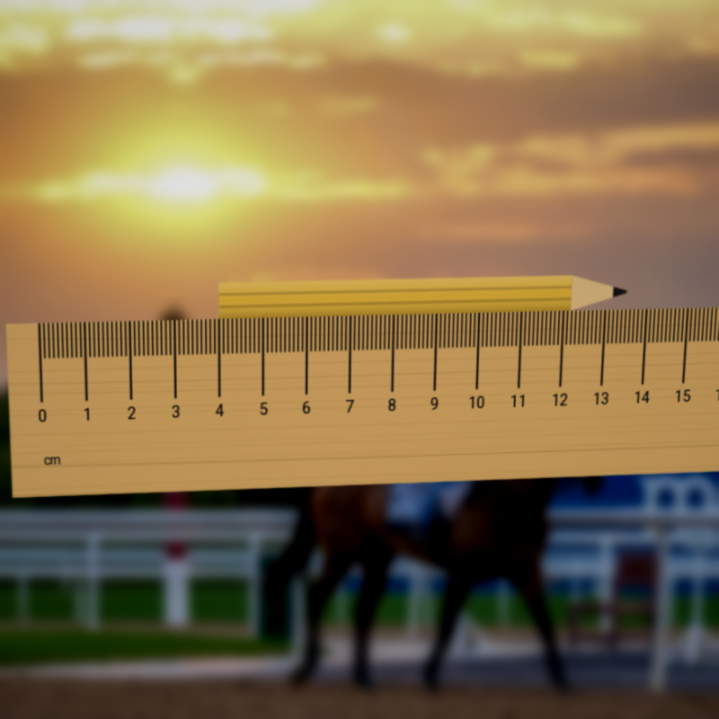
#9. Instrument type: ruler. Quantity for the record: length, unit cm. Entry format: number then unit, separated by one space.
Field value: 9.5 cm
